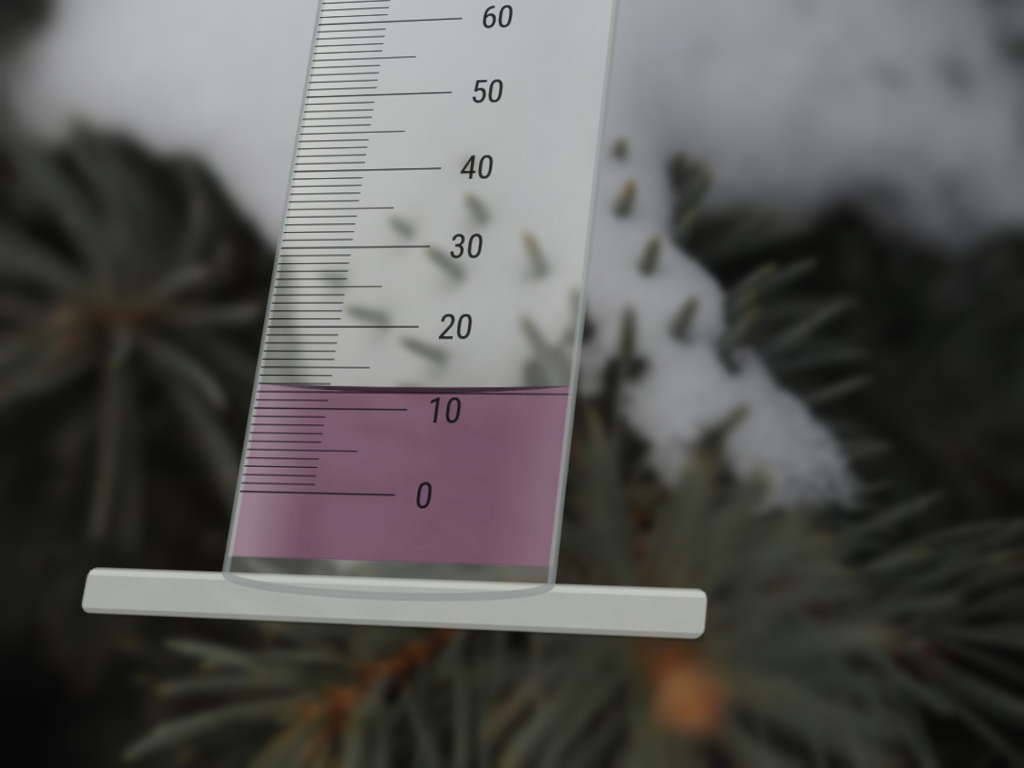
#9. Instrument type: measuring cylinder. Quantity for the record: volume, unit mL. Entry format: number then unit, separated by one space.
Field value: 12 mL
